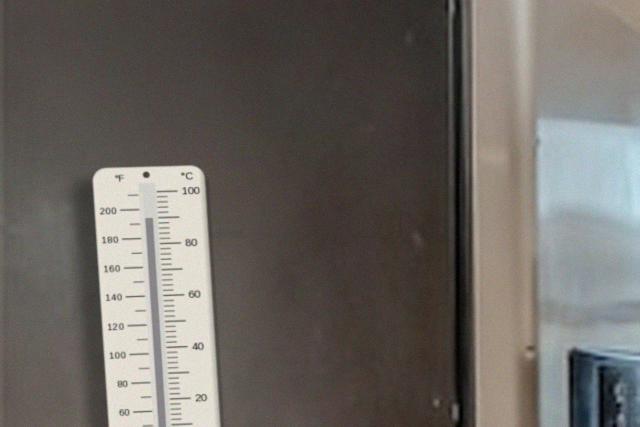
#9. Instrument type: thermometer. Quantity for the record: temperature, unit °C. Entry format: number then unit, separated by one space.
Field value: 90 °C
